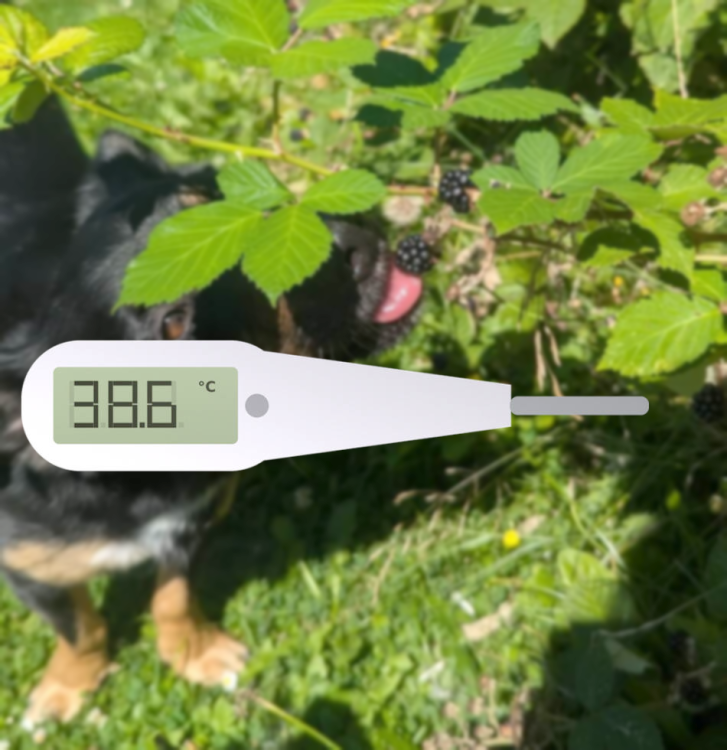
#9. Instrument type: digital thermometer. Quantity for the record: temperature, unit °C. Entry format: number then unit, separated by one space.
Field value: 38.6 °C
